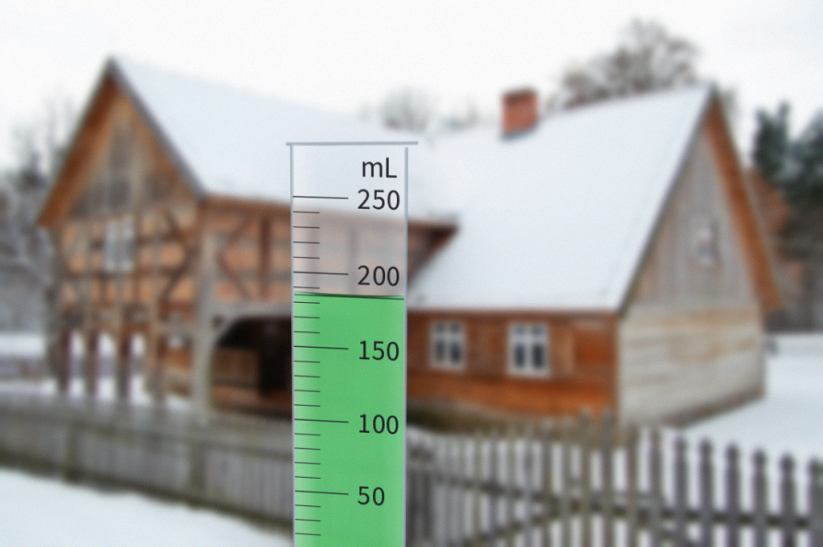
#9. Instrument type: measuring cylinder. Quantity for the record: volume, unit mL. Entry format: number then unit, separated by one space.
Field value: 185 mL
